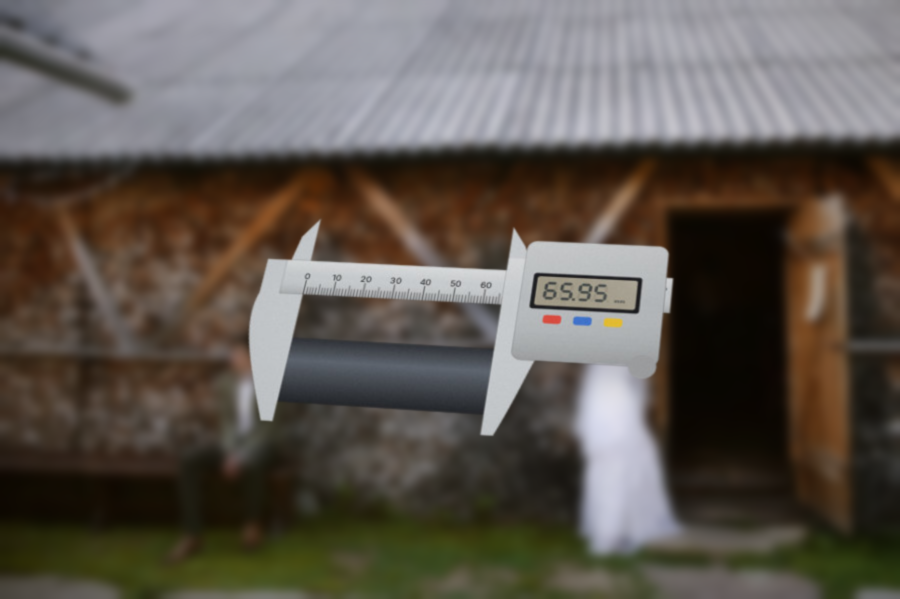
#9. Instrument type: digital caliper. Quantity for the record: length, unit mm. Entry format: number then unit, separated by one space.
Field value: 65.95 mm
